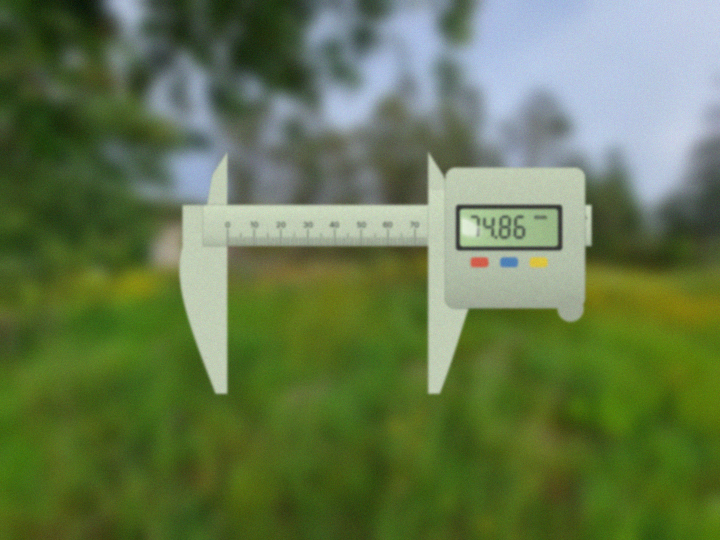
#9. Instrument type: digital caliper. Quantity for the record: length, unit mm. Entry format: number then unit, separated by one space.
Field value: 74.86 mm
